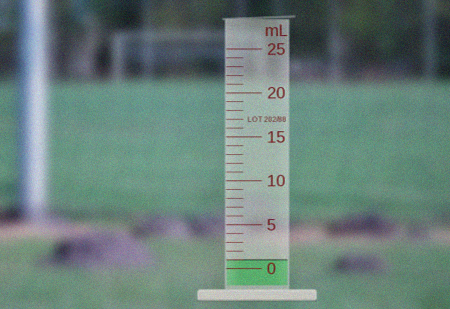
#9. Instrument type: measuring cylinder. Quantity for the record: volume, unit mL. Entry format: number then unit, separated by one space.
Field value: 1 mL
